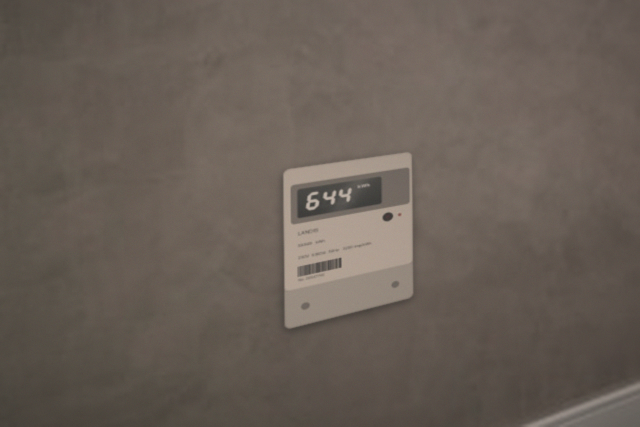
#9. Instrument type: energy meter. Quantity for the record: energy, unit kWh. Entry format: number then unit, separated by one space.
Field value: 644 kWh
